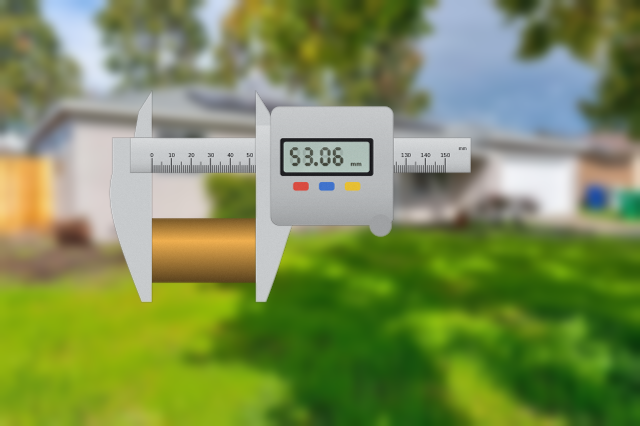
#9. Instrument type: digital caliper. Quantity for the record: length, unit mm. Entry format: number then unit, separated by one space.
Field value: 53.06 mm
